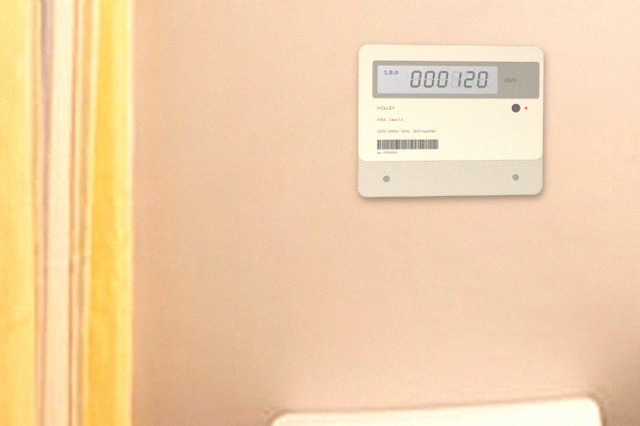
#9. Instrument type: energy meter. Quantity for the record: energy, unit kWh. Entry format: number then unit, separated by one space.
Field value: 120 kWh
